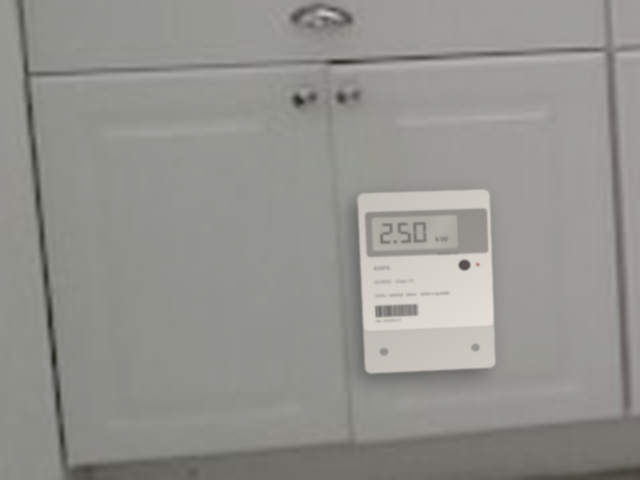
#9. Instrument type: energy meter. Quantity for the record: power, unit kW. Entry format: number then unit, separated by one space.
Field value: 2.50 kW
